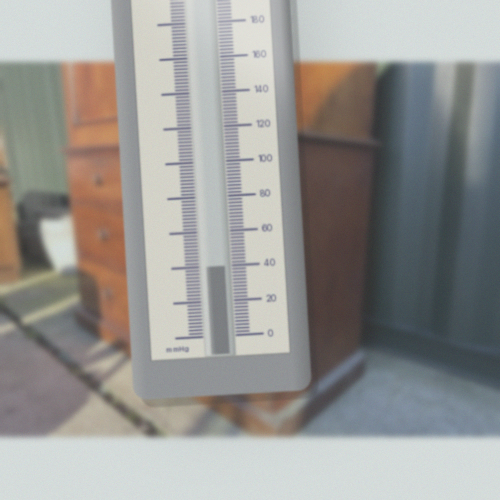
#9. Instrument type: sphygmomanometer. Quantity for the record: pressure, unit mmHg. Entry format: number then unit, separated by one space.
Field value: 40 mmHg
